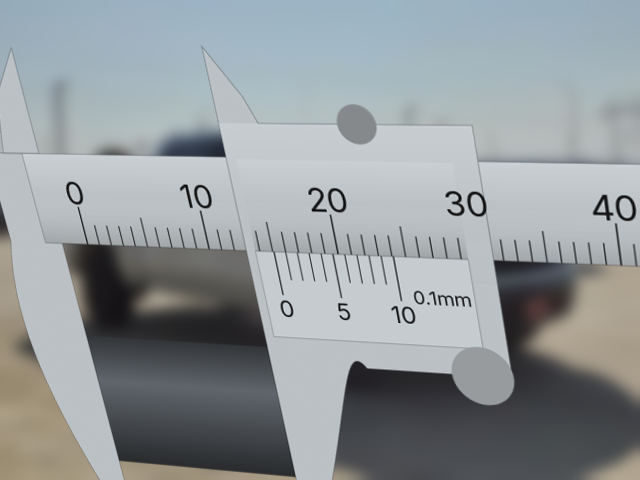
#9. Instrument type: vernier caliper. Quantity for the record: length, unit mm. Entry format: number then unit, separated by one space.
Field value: 15.1 mm
